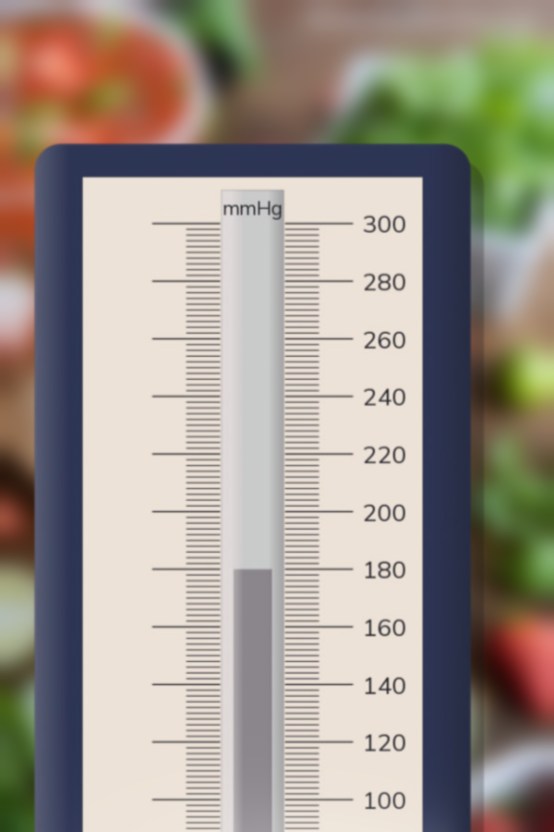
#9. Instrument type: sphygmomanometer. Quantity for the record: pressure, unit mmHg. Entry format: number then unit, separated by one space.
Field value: 180 mmHg
